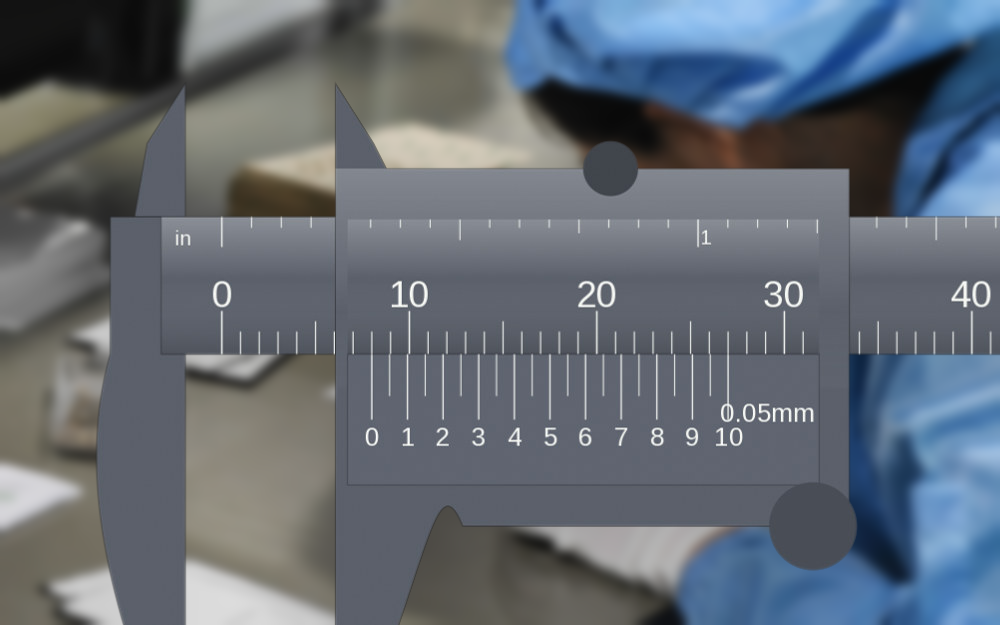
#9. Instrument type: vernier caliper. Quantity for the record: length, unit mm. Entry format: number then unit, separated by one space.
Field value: 8.0 mm
